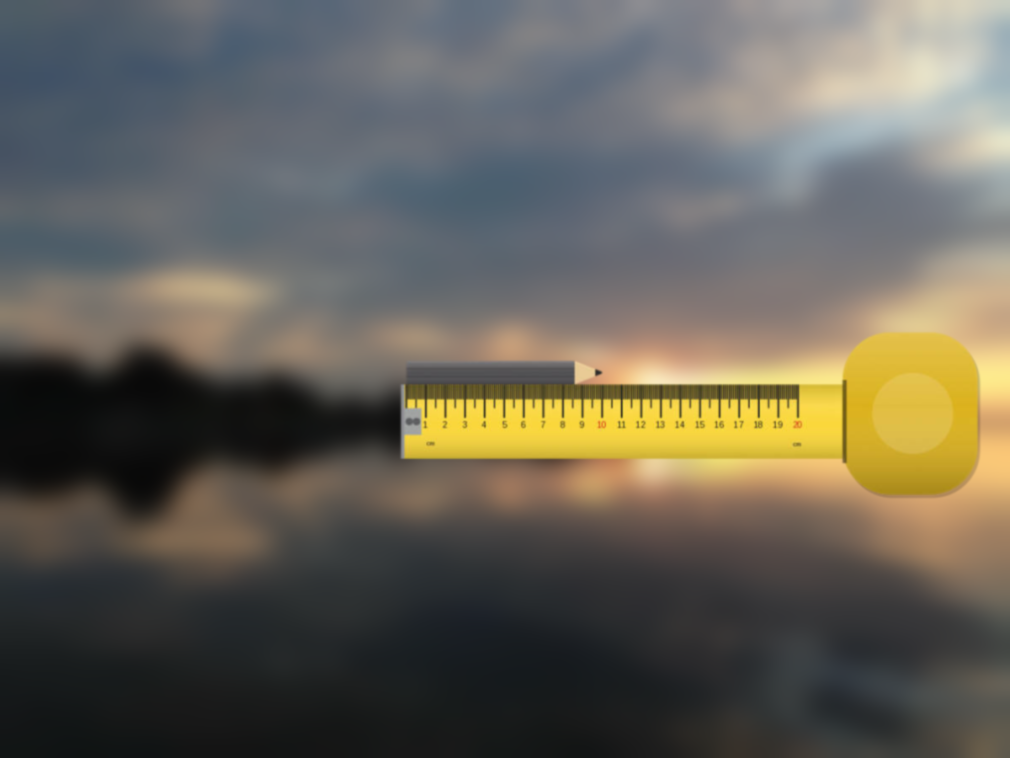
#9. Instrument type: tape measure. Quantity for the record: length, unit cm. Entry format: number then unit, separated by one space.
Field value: 10 cm
